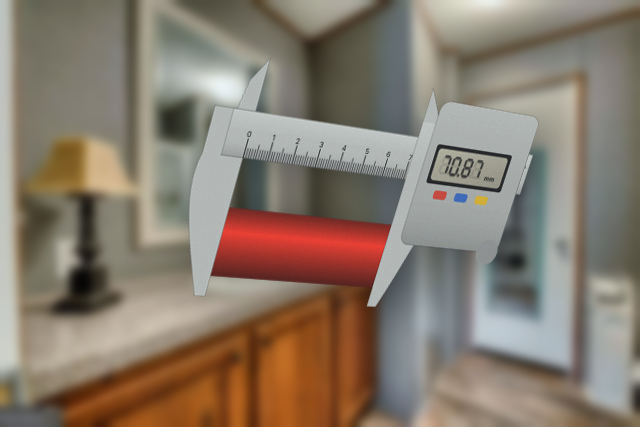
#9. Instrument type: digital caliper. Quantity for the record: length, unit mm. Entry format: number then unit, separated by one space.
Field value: 70.87 mm
